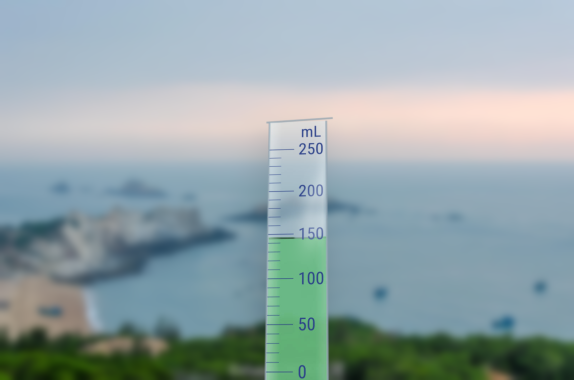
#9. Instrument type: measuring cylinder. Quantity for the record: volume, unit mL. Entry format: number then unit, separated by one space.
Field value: 145 mL
